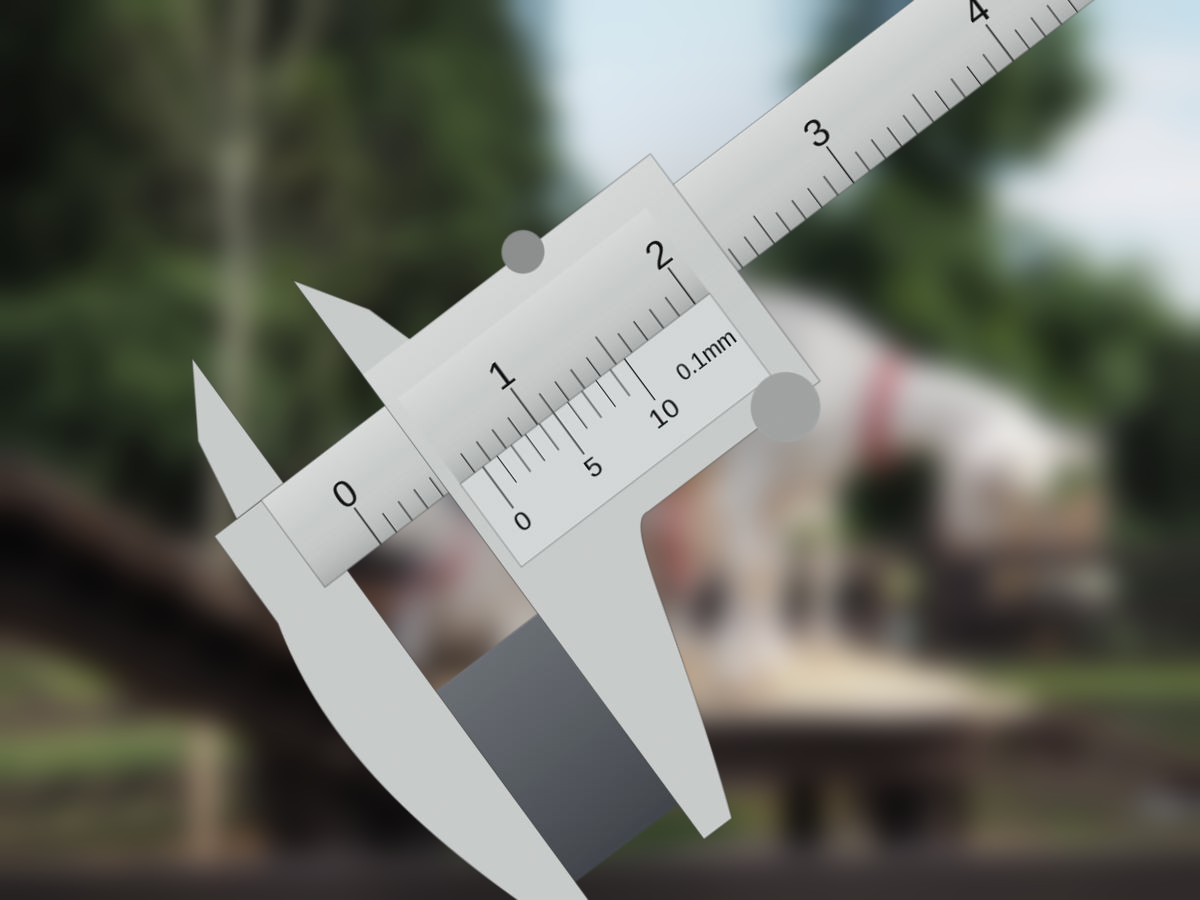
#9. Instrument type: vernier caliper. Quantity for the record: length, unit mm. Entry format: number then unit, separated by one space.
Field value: 6.5 mm
